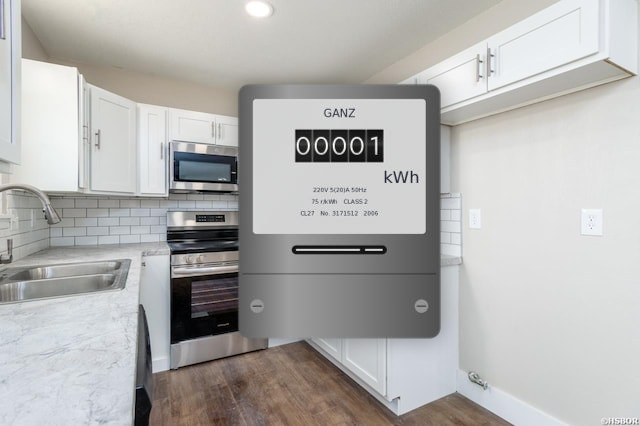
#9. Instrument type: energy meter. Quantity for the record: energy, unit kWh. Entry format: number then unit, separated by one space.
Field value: 1 kWh
